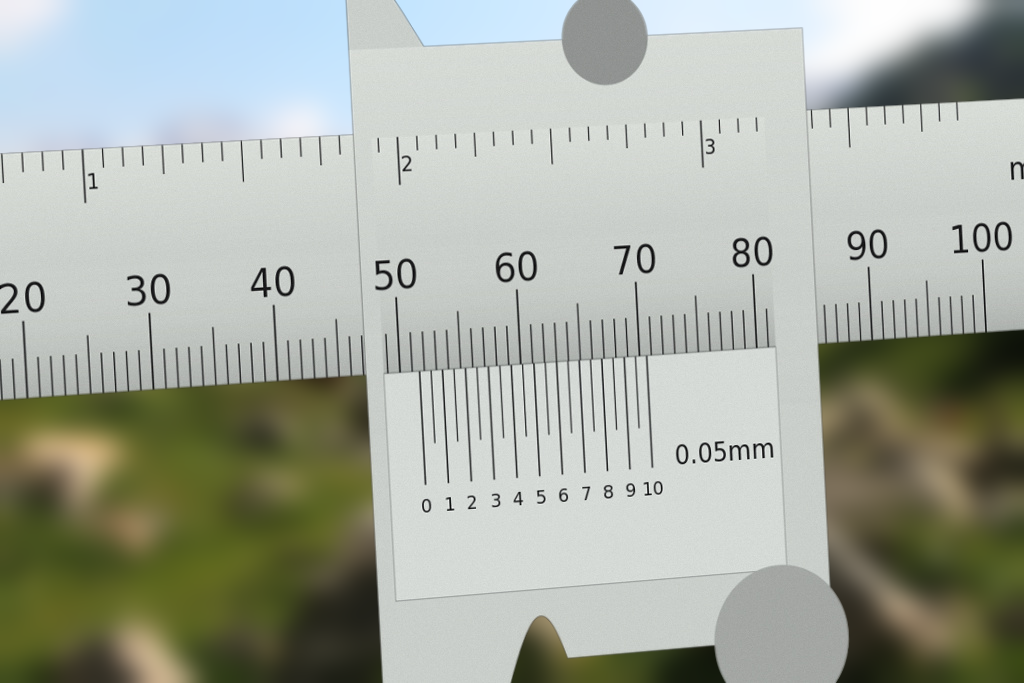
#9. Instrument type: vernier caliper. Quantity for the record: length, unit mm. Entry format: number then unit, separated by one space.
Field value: 51.6 mm
